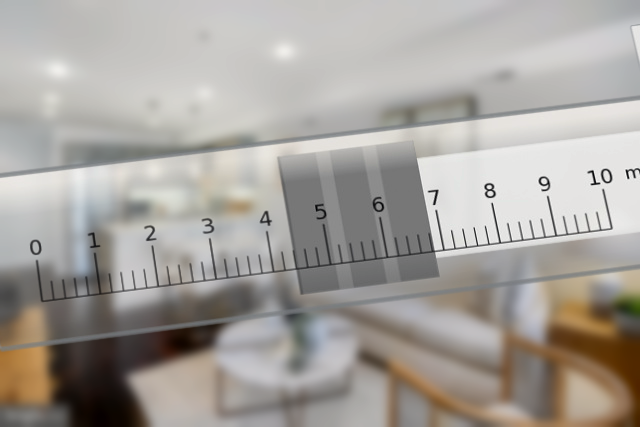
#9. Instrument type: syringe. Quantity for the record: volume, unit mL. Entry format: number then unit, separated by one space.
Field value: 4.4 mL
